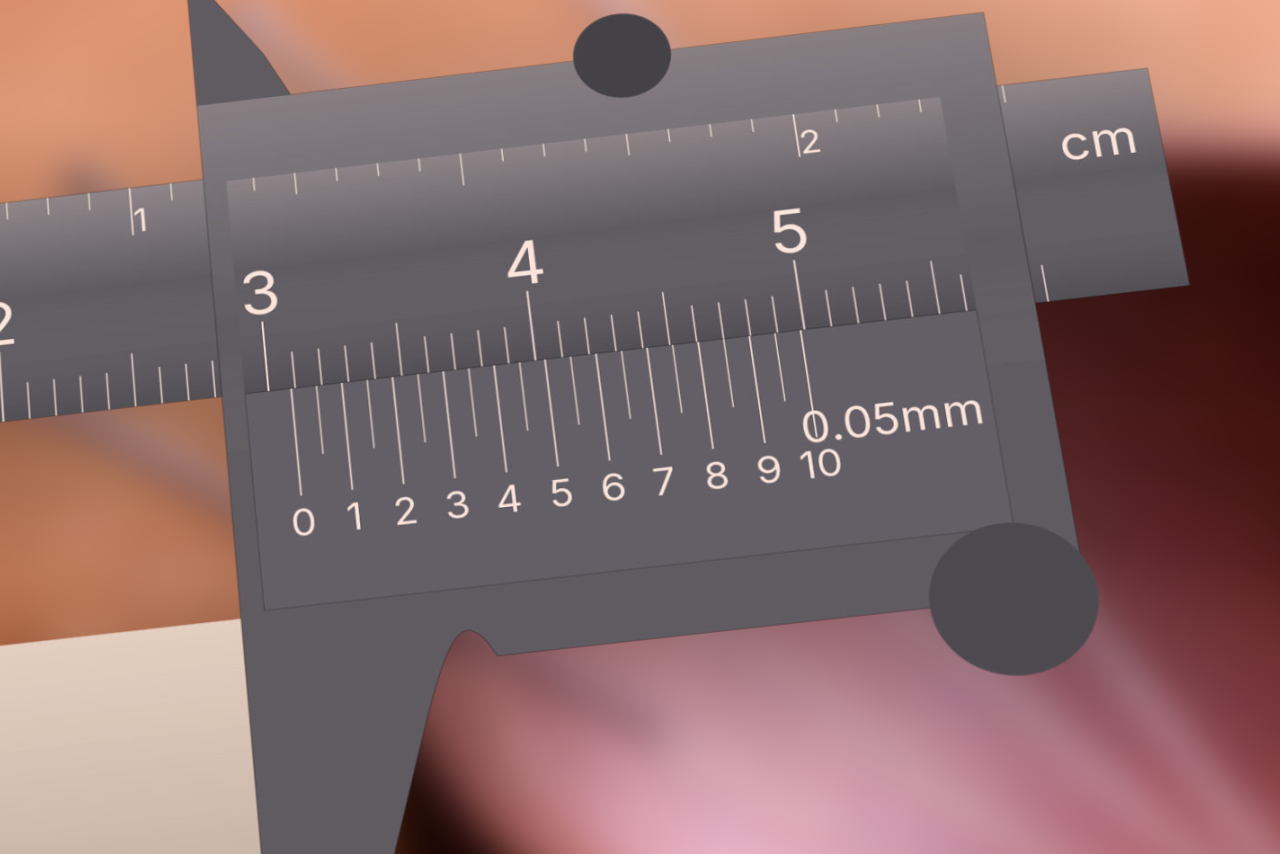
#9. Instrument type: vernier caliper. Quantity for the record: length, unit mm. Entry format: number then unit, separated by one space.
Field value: 30.85 mm
